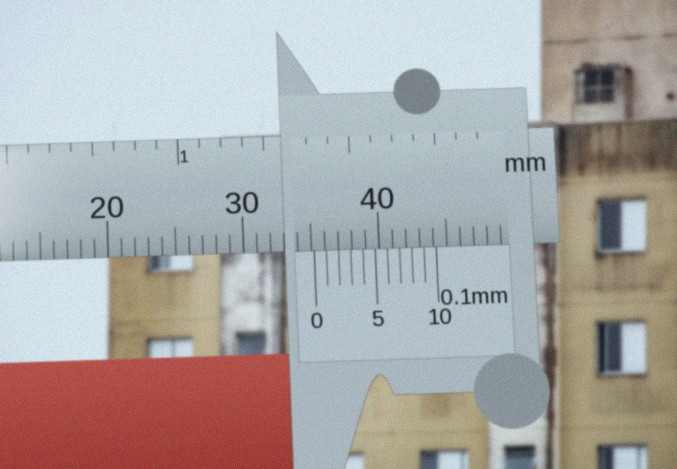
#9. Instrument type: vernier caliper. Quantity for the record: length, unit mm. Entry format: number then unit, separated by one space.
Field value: 35.2 mm
